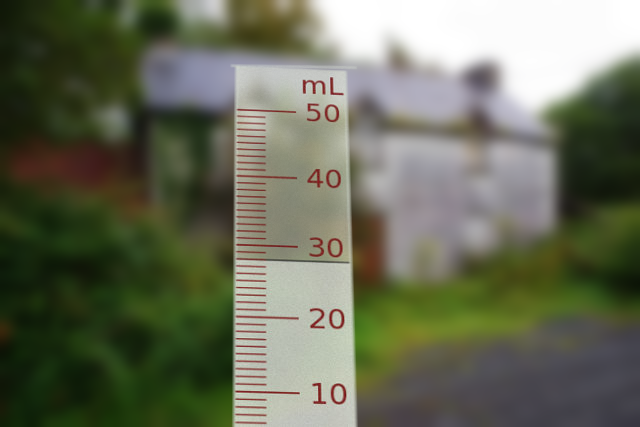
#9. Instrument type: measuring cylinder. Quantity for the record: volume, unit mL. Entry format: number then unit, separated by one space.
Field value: 28 mL
